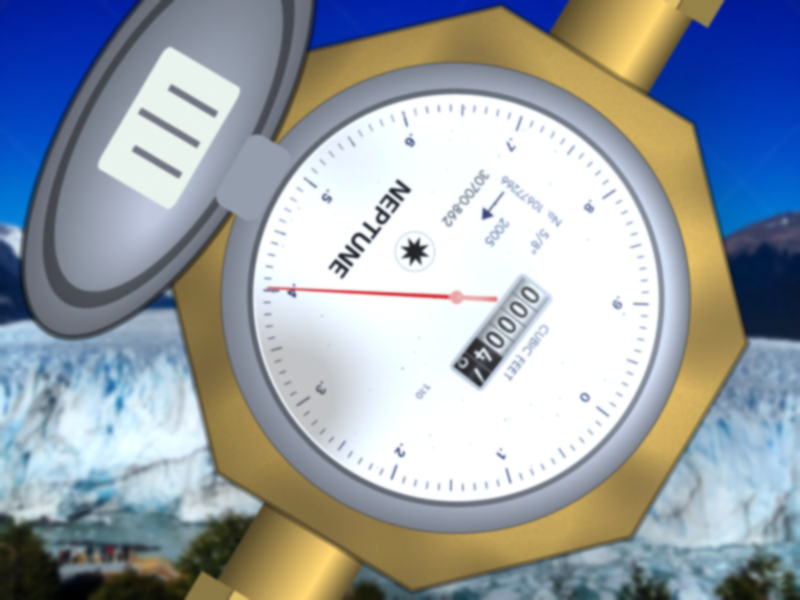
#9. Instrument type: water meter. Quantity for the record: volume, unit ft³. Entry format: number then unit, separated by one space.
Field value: 47.40 ft³
